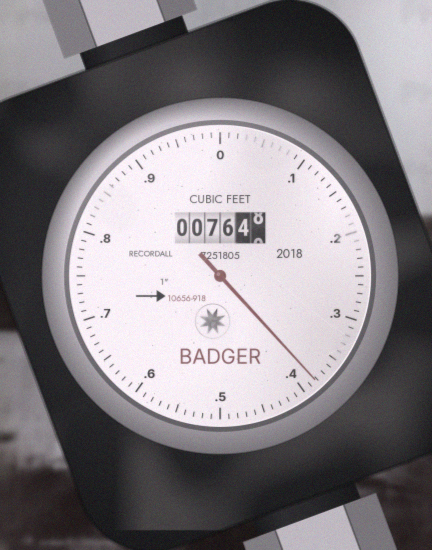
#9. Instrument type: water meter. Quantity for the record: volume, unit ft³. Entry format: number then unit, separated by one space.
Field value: 7648.38 ft³
